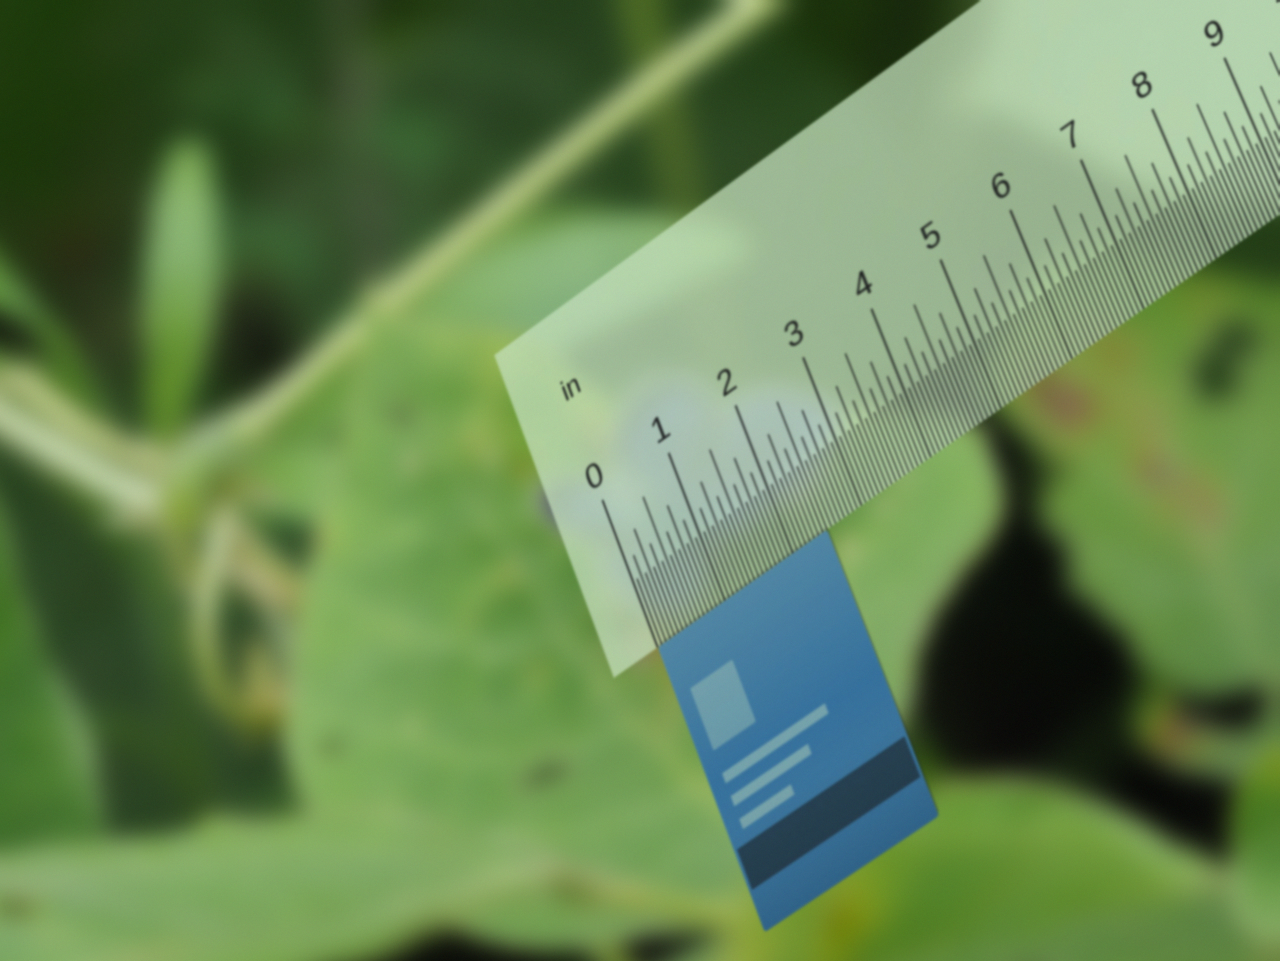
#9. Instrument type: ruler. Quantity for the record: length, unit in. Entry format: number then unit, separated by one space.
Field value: 2.5 in
